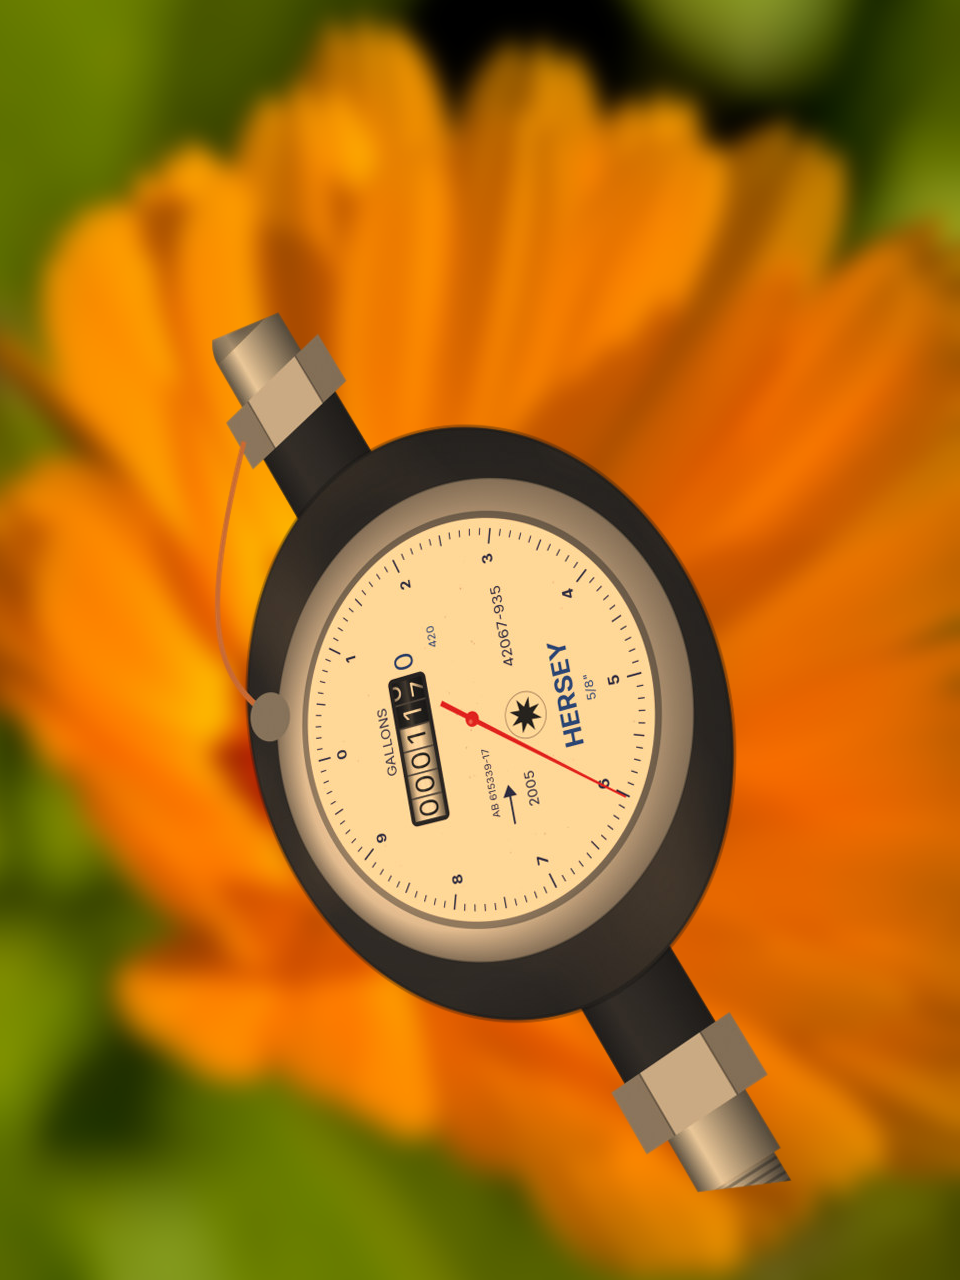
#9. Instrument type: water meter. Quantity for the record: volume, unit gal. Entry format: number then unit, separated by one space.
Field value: 1166.0 gal
